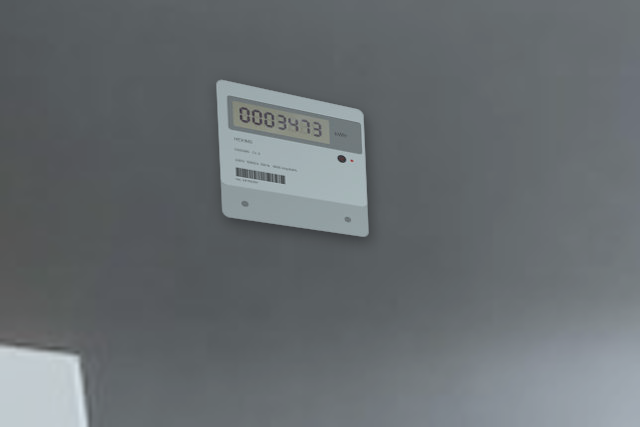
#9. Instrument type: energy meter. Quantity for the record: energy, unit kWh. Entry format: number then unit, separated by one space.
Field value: 3473 kWh
